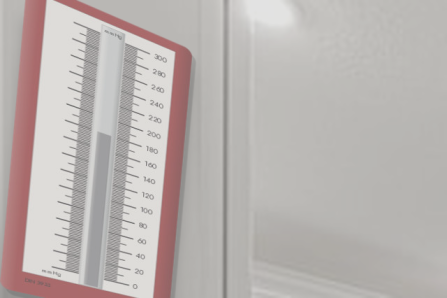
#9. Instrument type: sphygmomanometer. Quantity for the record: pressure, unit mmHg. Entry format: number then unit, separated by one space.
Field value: 180 mmHg
